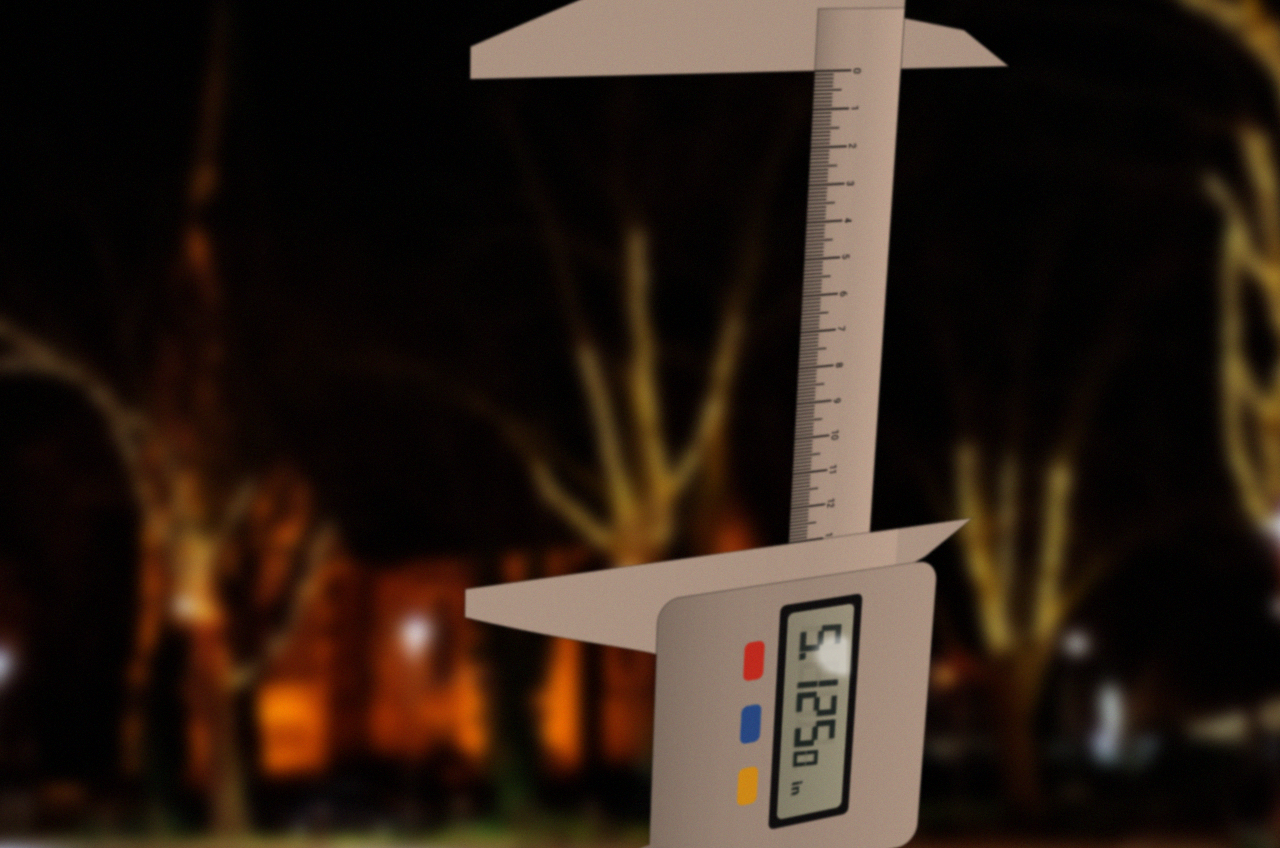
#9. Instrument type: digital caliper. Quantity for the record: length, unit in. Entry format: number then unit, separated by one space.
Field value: 5.1250 in
